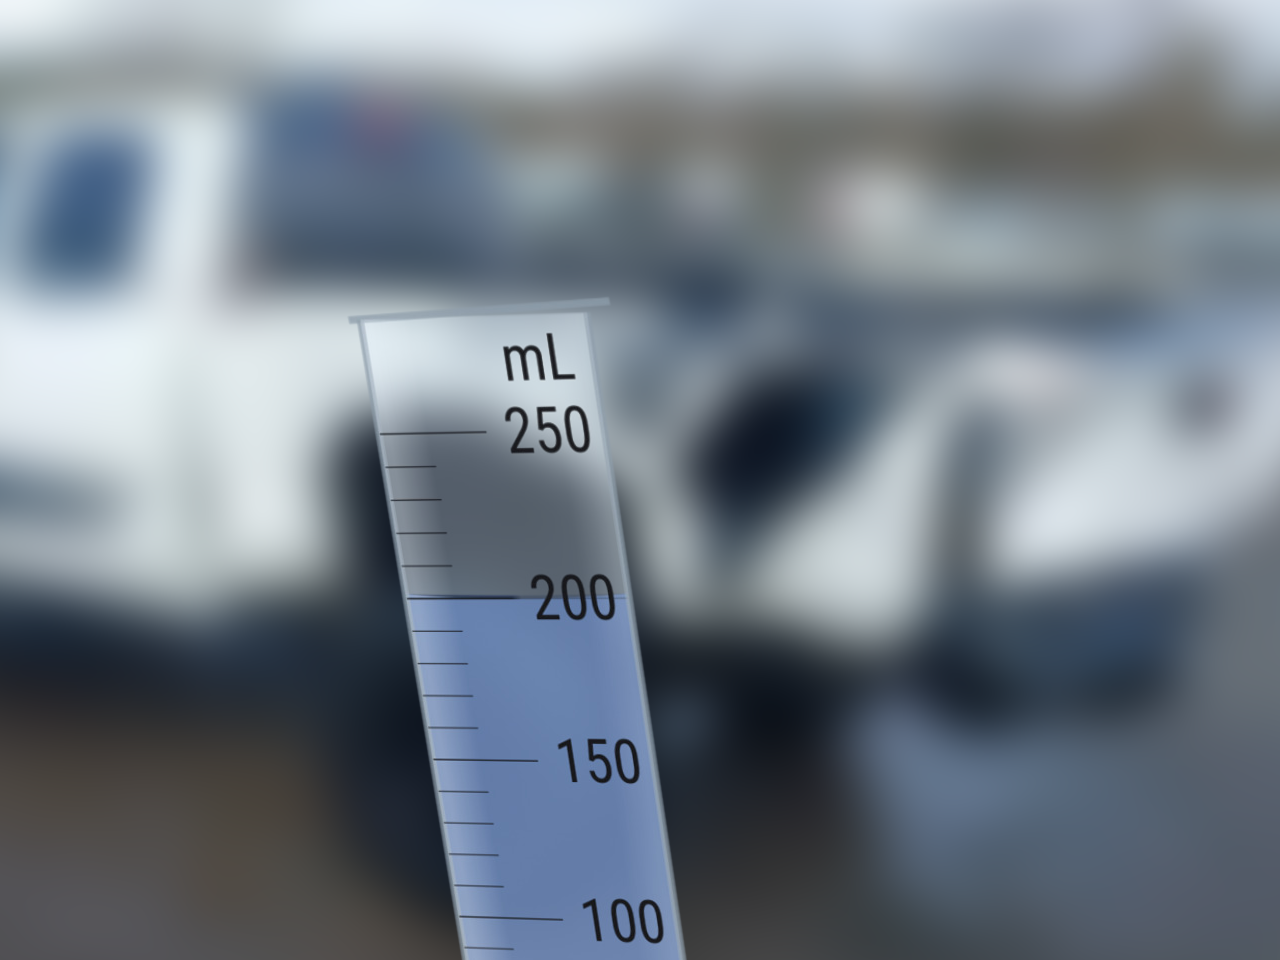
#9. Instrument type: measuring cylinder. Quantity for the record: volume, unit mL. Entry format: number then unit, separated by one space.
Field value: 200 mL
